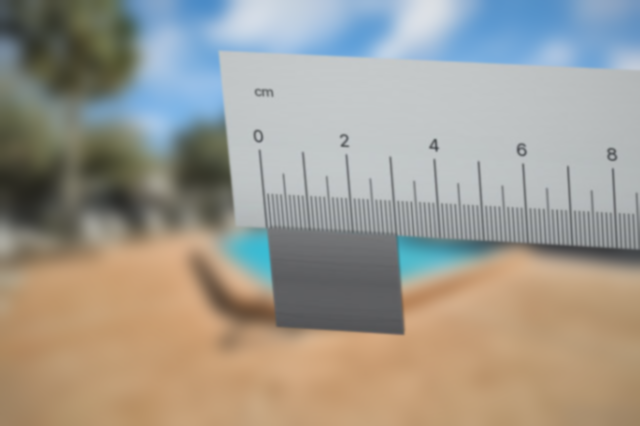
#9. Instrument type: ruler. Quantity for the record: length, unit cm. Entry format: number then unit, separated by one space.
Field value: 3 cm
